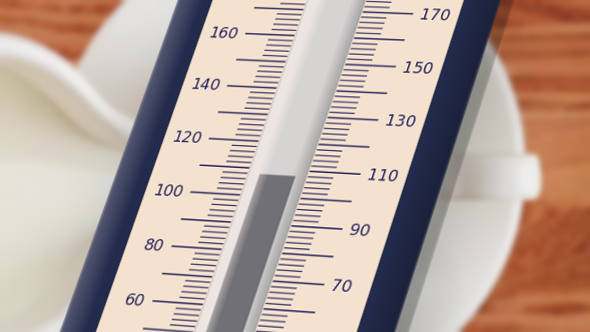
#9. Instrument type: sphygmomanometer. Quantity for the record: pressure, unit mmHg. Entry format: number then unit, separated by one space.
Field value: 108 mmHg
